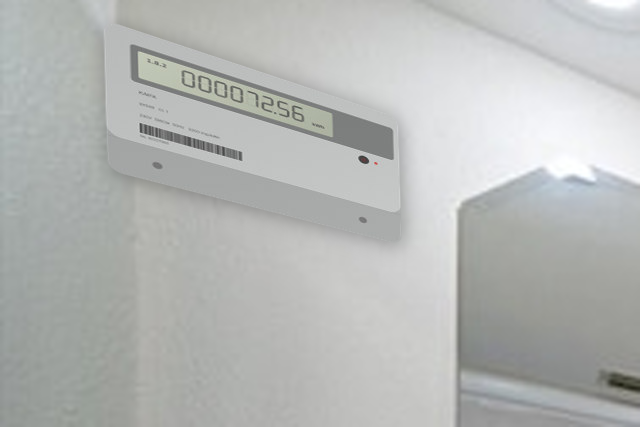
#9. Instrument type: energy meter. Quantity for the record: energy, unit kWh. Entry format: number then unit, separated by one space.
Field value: 72.56 kWh
